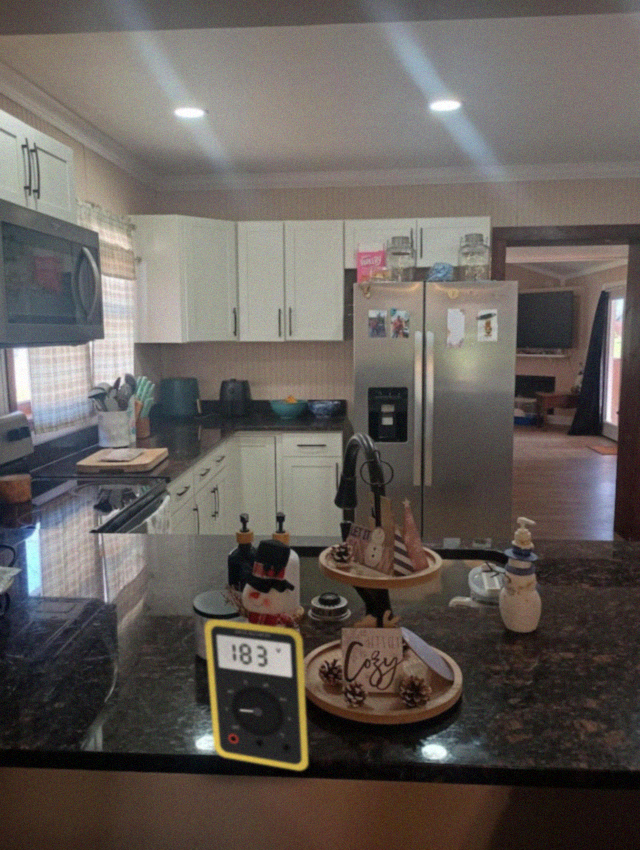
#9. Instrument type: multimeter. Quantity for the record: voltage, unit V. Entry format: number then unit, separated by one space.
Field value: 183 V
